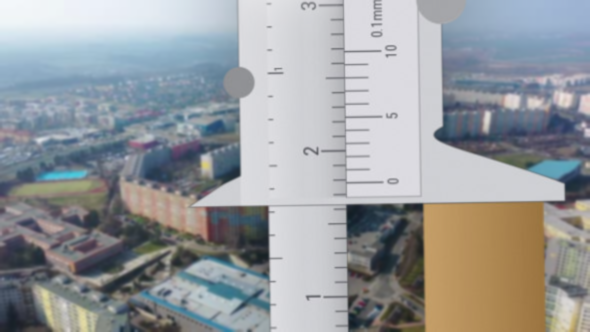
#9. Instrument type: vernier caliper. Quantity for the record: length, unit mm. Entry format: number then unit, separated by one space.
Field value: 17.8 mm
